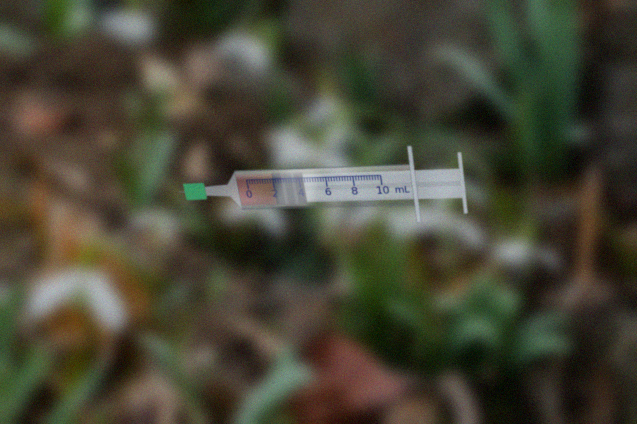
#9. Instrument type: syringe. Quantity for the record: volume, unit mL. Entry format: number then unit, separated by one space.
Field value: 2 mL
